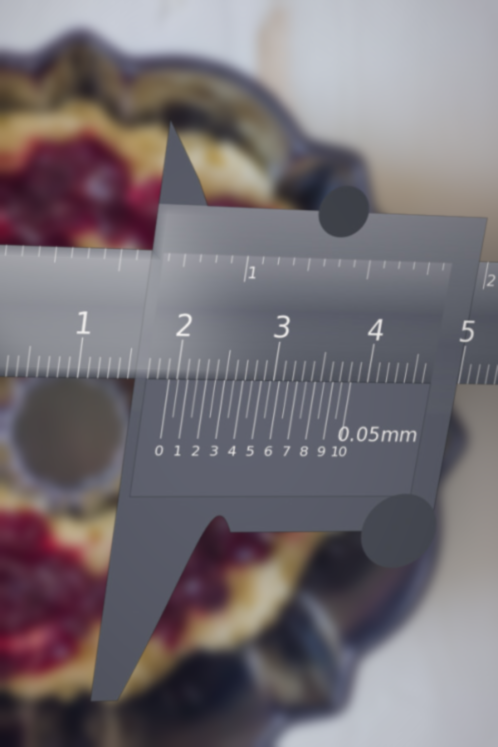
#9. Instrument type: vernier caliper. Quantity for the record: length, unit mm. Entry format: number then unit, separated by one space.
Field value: 19.2 mm
